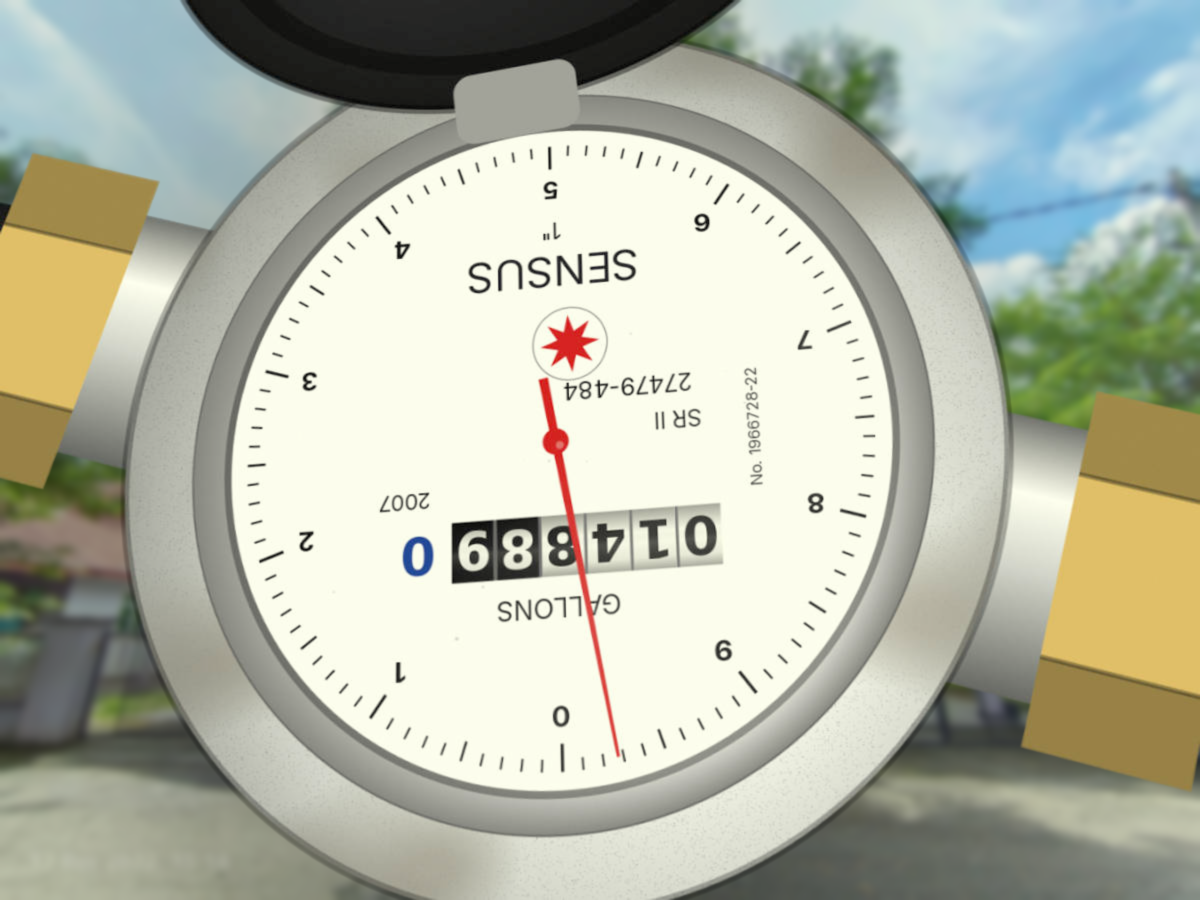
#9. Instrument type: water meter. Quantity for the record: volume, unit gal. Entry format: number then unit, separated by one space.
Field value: 148889.7 gal
